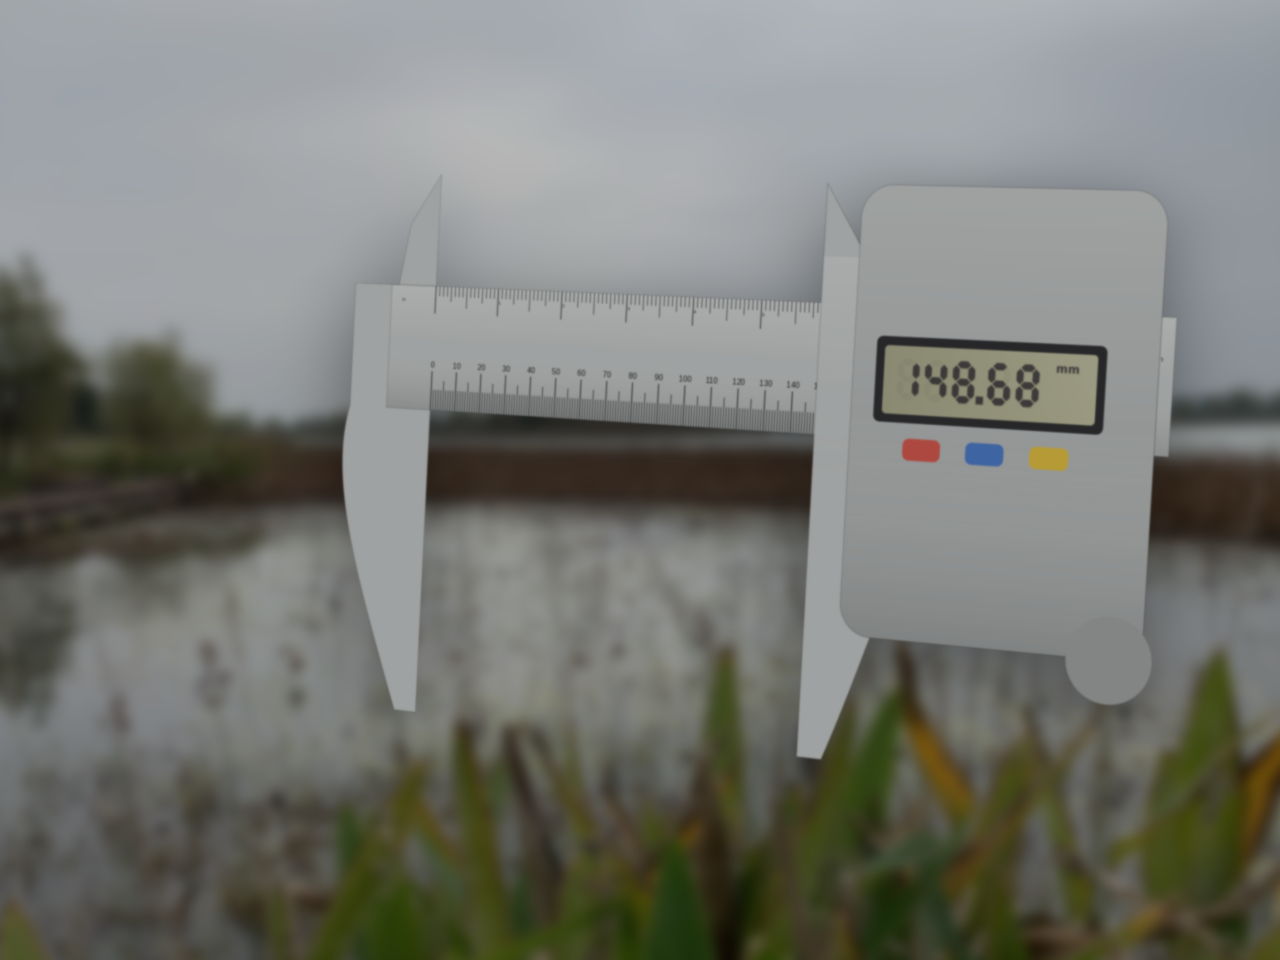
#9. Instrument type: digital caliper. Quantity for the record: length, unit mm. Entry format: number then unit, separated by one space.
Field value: 148.68 mm
